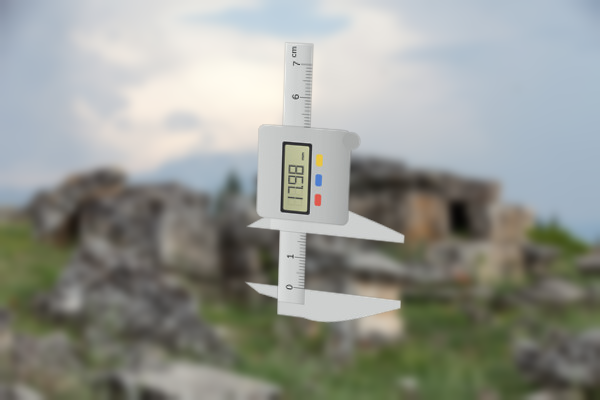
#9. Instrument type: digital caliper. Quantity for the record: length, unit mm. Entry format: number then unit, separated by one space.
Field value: 17.98 mm
